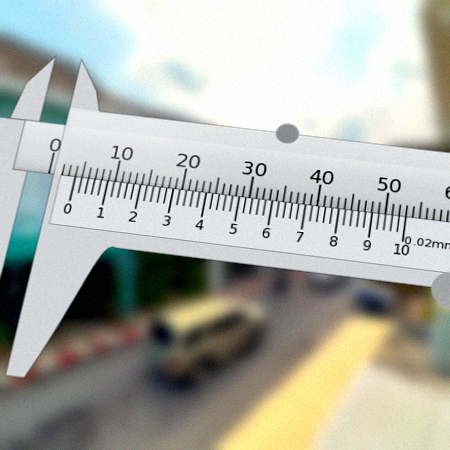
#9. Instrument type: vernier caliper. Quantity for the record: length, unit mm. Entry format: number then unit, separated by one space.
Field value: 4.0 mm
